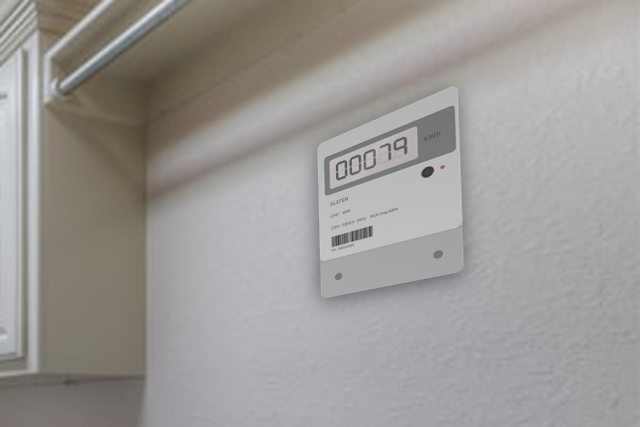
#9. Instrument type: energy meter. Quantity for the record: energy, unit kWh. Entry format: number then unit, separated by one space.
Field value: 79 kWh
